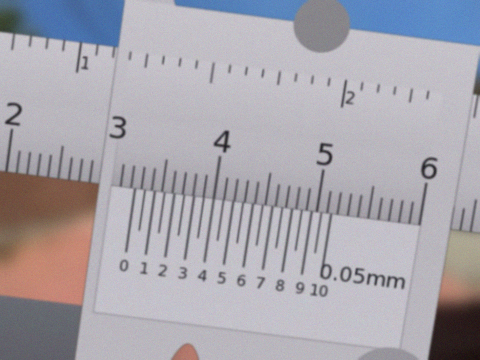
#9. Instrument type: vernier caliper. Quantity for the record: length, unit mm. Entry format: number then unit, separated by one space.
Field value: 32.4 mm
